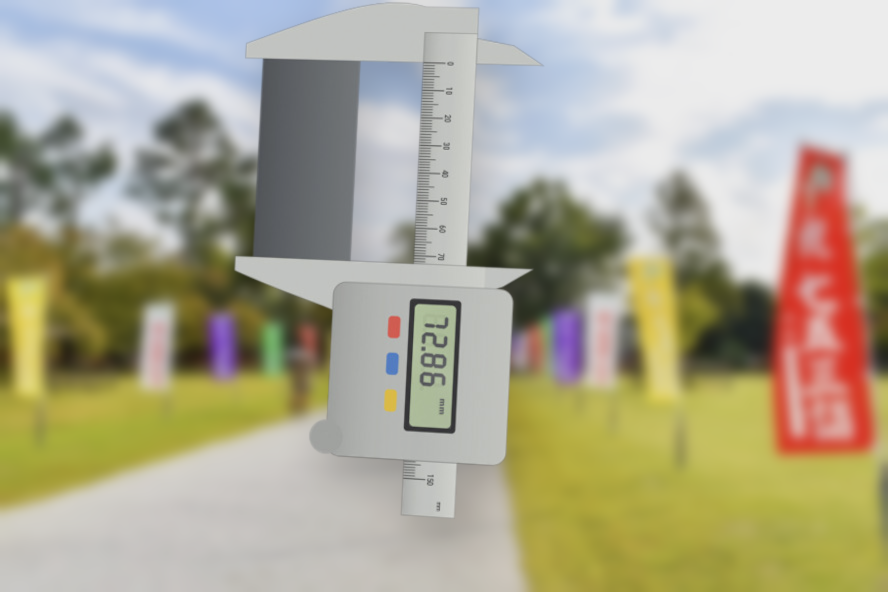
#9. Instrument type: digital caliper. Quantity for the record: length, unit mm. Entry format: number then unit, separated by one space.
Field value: 72.86 mm
